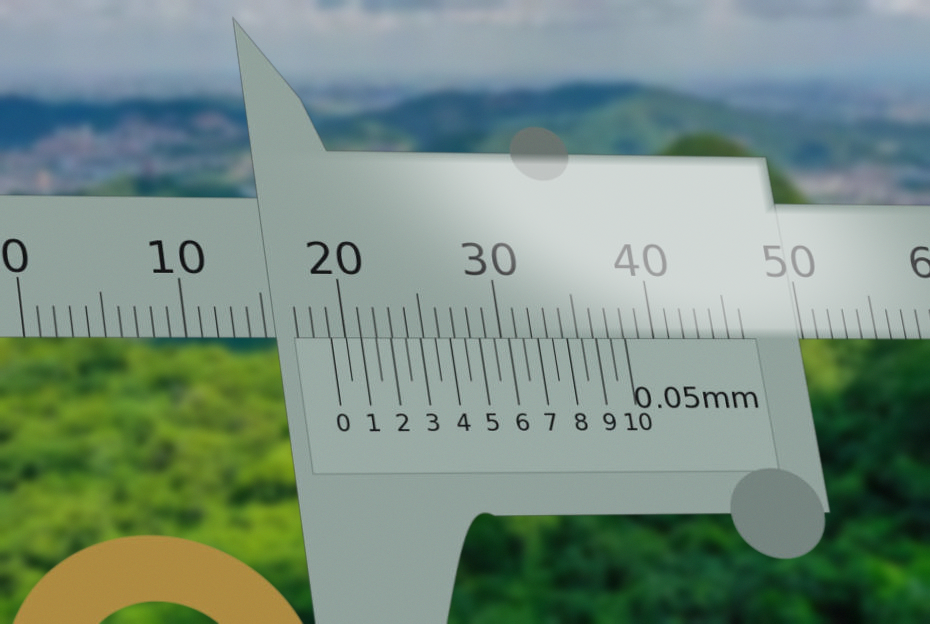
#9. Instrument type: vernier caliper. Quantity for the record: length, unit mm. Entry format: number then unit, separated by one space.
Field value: 19.1 mm
